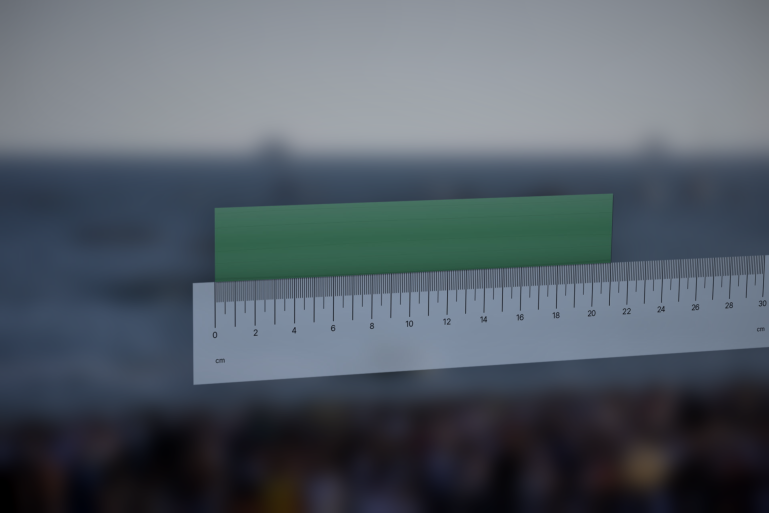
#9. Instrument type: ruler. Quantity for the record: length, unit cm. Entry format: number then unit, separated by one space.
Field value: 21 cm
